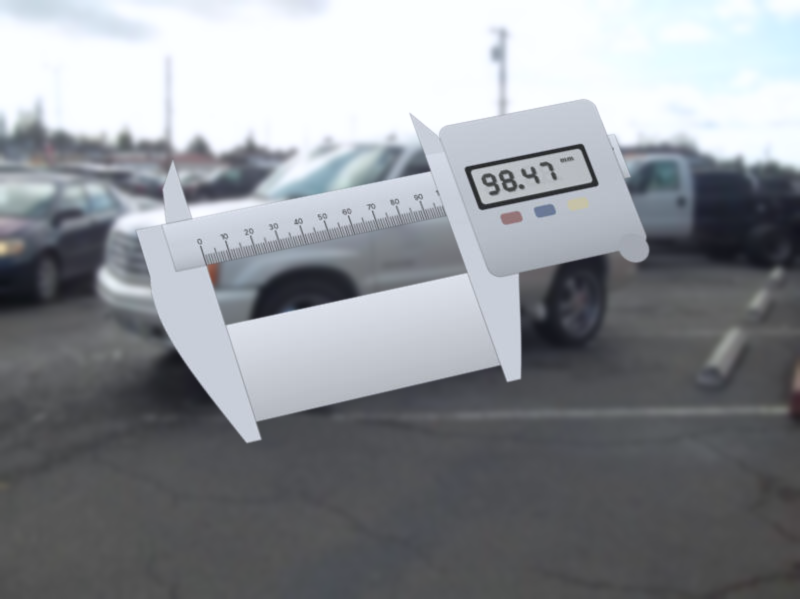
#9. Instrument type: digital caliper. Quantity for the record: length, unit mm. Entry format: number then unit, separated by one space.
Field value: 98.47 mm
